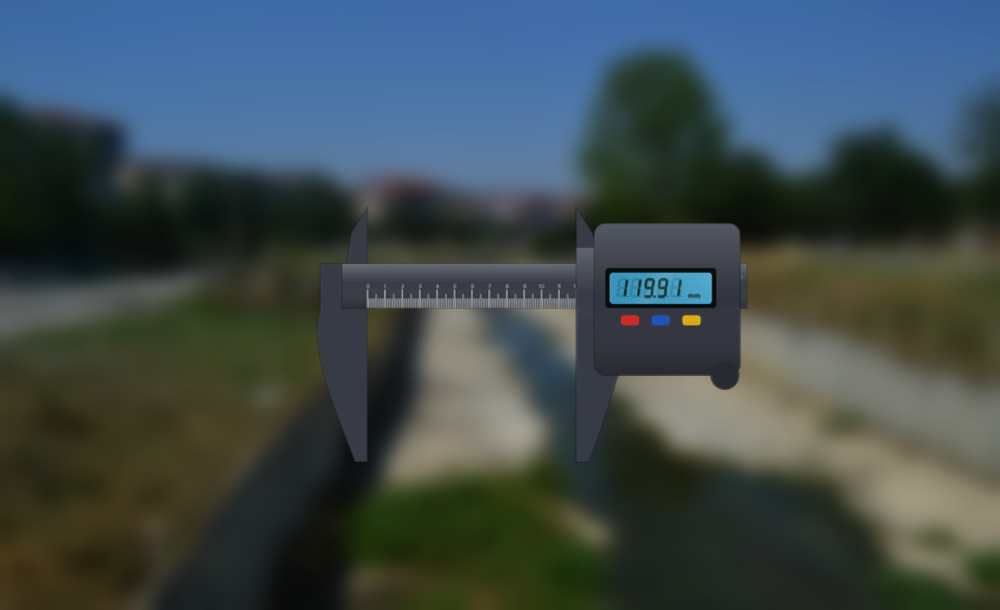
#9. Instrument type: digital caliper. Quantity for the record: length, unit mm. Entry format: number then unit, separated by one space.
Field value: 119.91 mm
